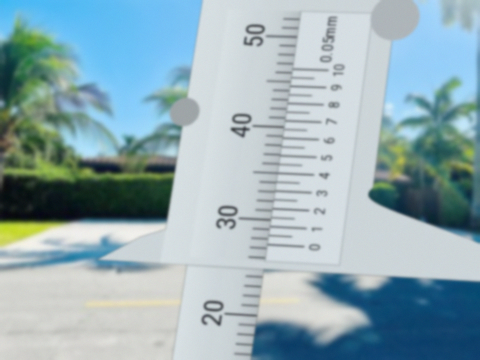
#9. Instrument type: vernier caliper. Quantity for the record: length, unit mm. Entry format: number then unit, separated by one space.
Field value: 27.4 mm
